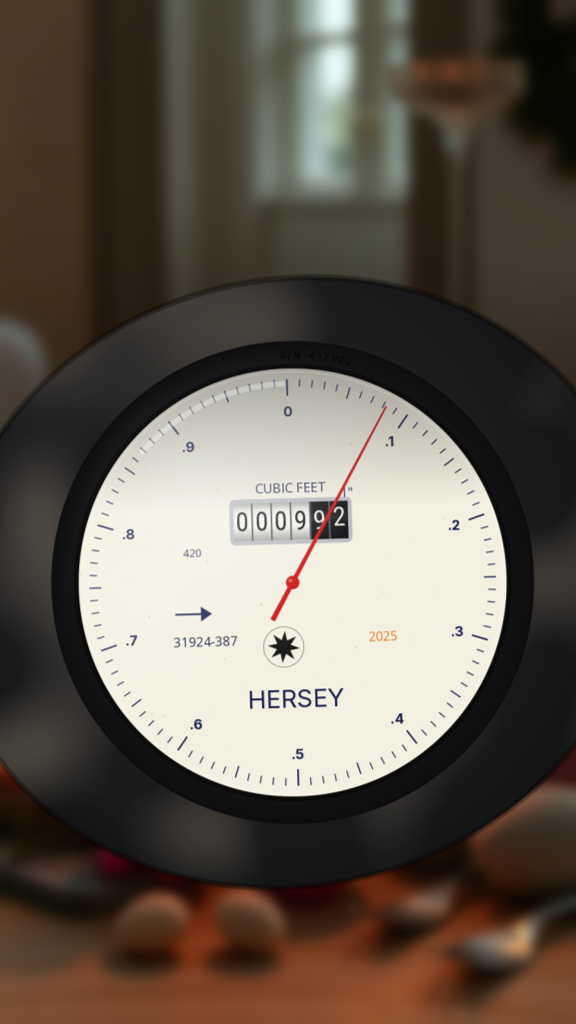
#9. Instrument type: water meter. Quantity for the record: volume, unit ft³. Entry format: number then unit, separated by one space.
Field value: 992.08 ft³
